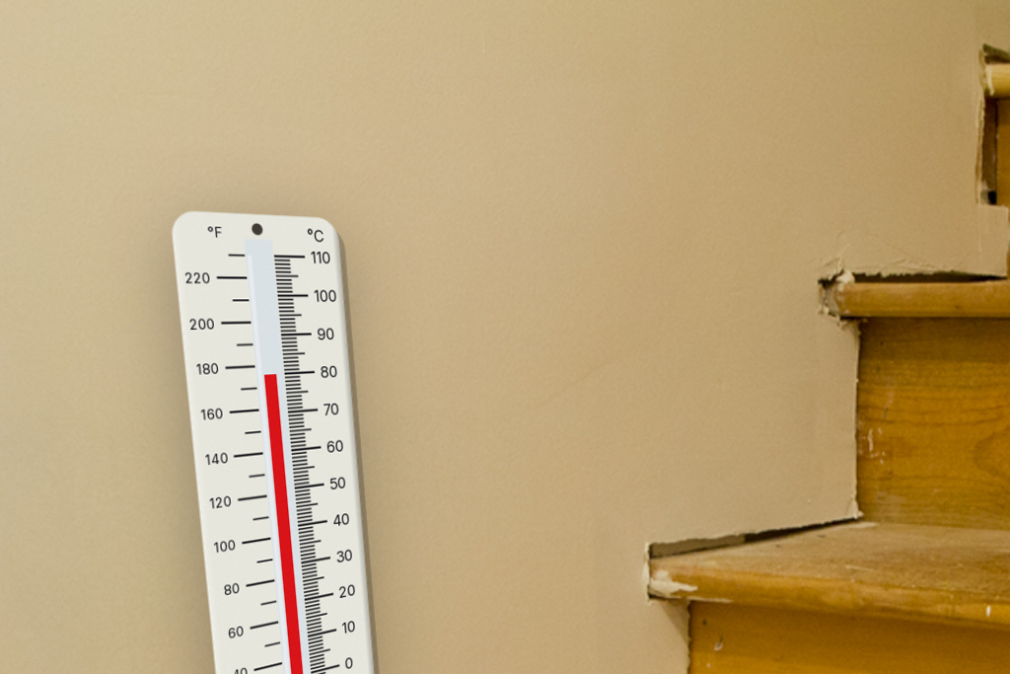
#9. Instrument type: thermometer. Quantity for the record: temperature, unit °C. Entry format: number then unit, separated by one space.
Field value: 80 °C
